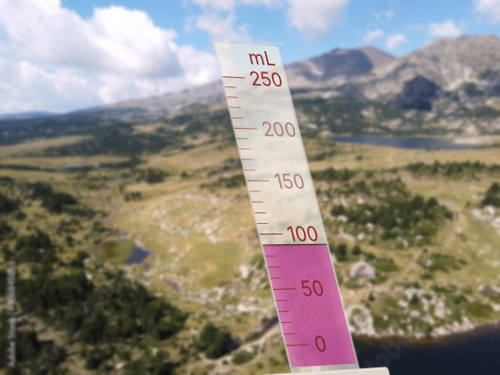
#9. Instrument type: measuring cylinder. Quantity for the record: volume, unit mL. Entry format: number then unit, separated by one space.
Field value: 90 mL
